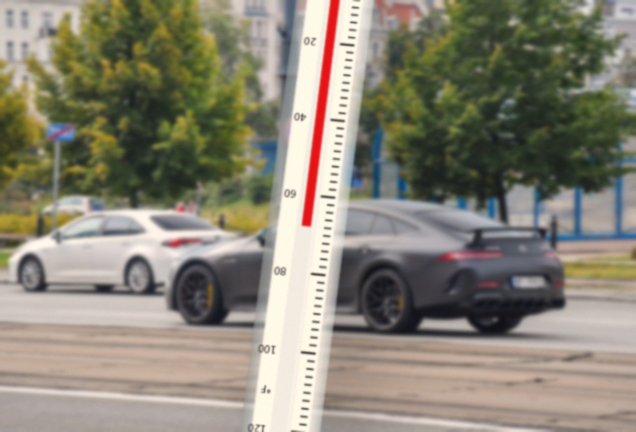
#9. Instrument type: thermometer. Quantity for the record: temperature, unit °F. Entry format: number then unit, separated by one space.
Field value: 68 °F
